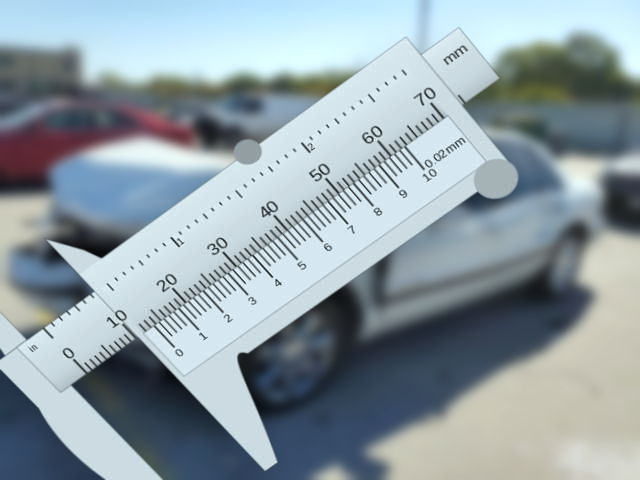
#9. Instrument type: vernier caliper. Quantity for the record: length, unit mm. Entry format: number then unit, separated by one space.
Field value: 13.6 mm
